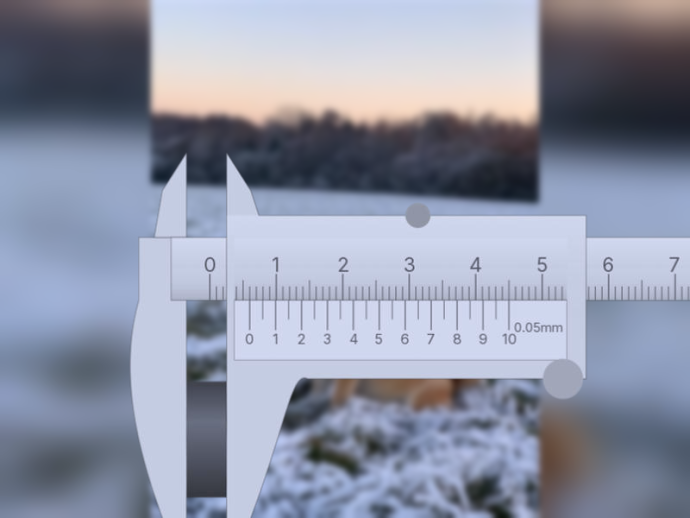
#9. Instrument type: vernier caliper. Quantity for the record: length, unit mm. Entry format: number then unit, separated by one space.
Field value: 6.0 mm
